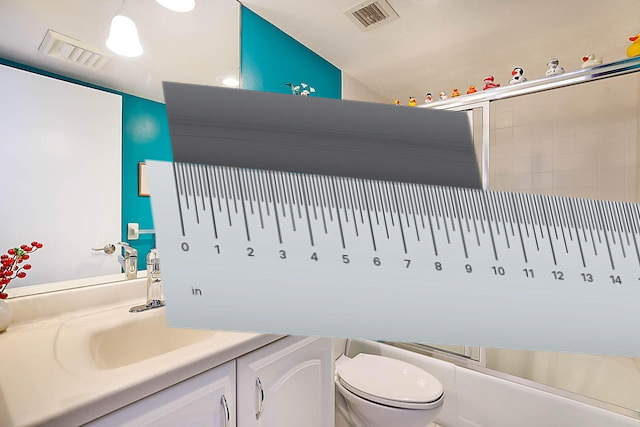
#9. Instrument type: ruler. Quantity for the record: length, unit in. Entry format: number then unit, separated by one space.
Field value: 10 in
